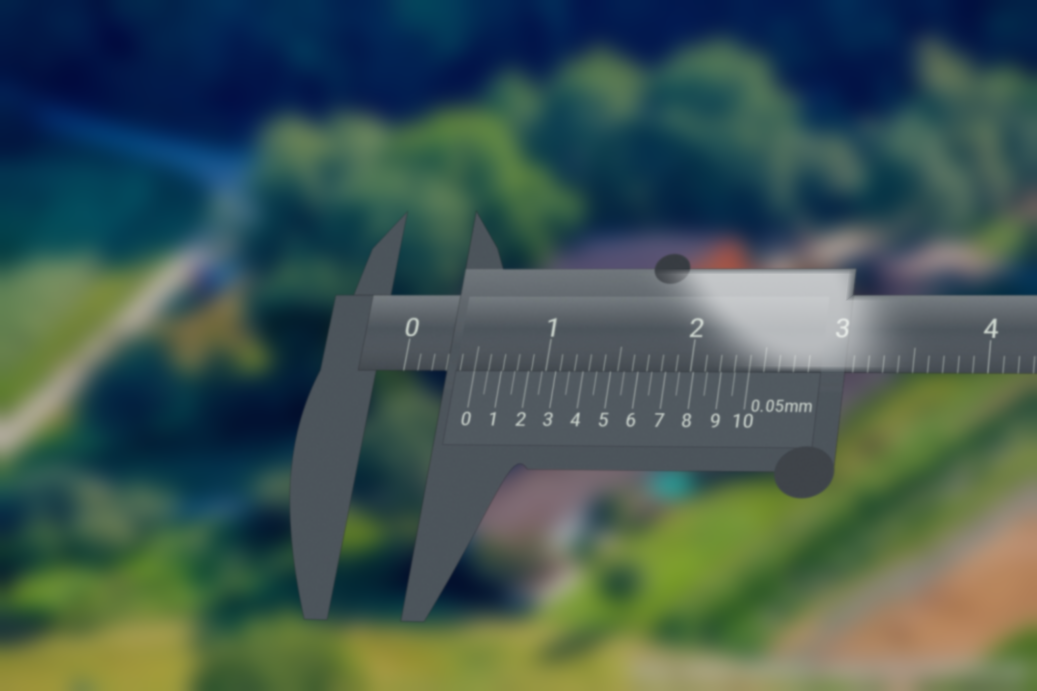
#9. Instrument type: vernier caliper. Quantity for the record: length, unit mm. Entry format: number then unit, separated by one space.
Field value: 5.0 mm
